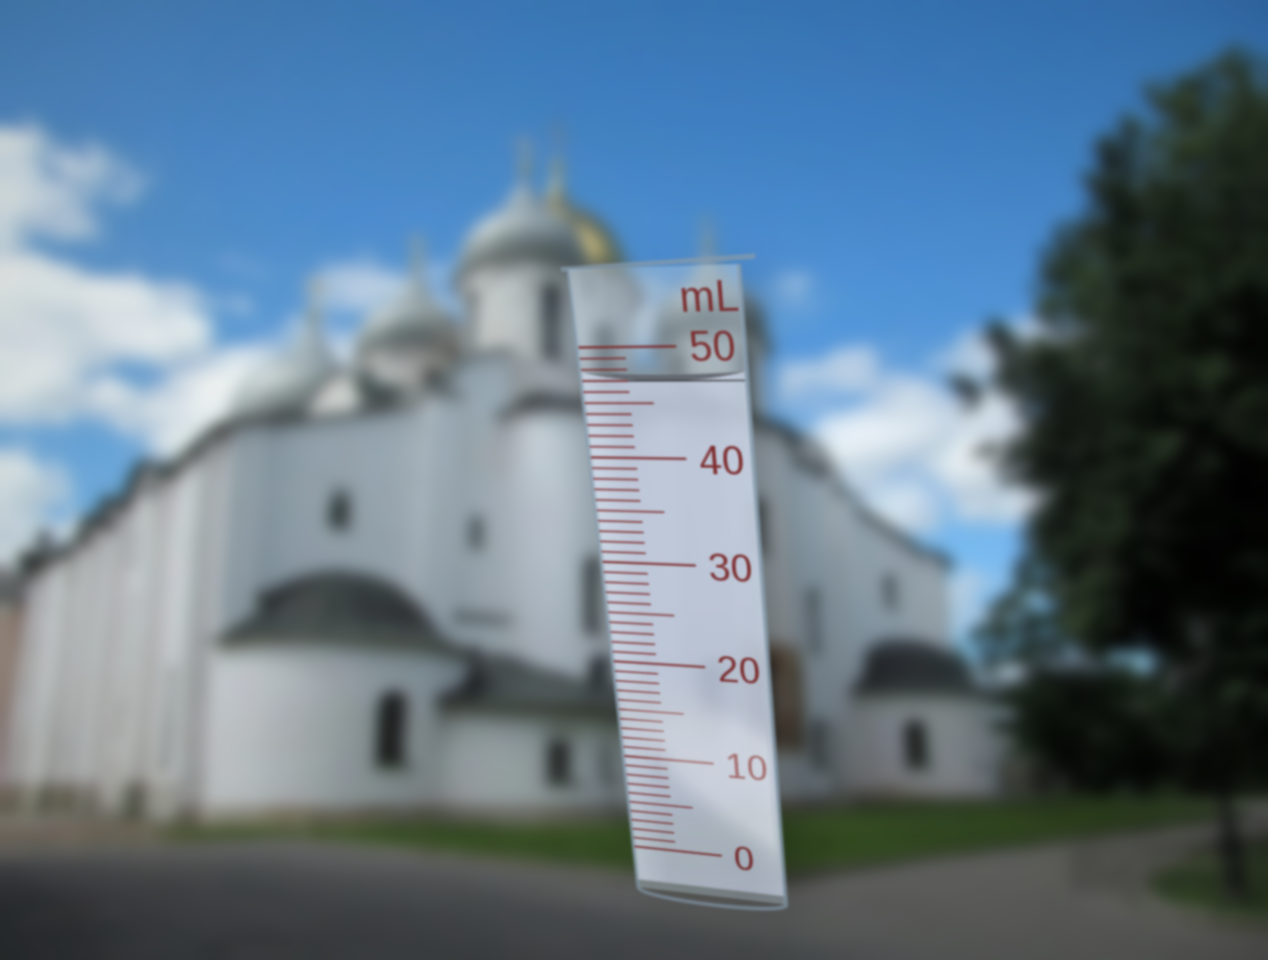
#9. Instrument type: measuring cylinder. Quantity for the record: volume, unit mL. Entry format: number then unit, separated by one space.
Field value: 47 mL
